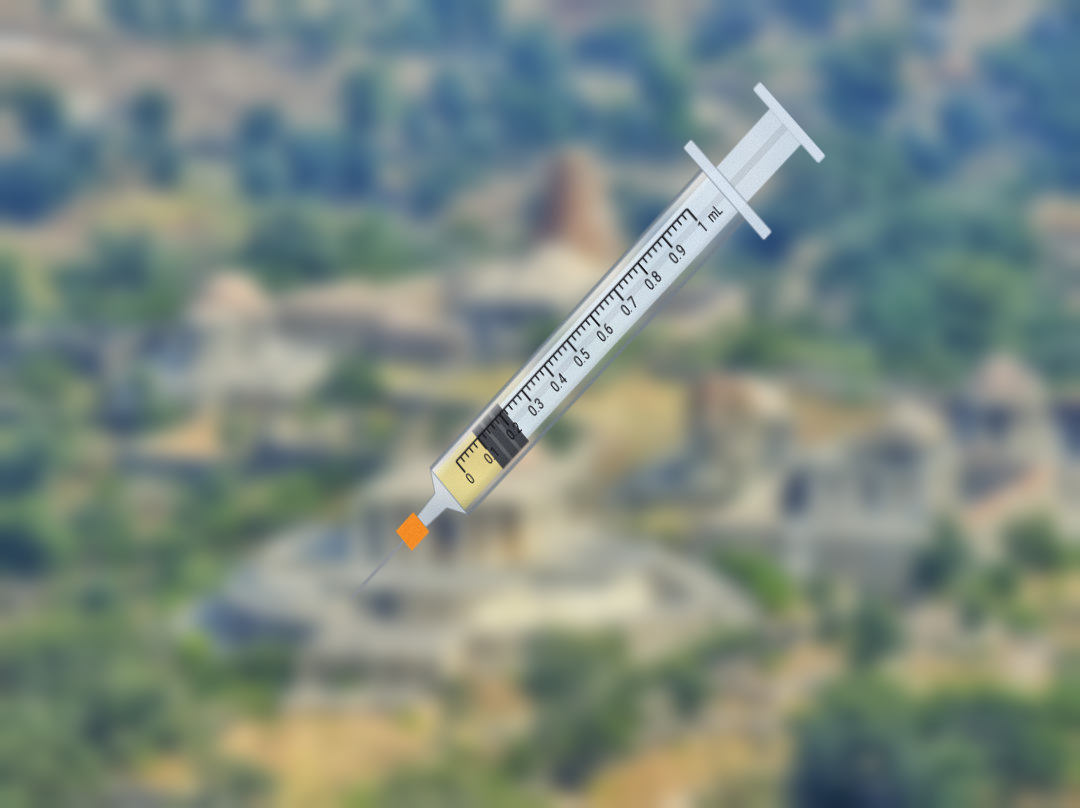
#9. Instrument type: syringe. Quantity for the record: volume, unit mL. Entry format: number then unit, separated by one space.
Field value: 0.1 mL
